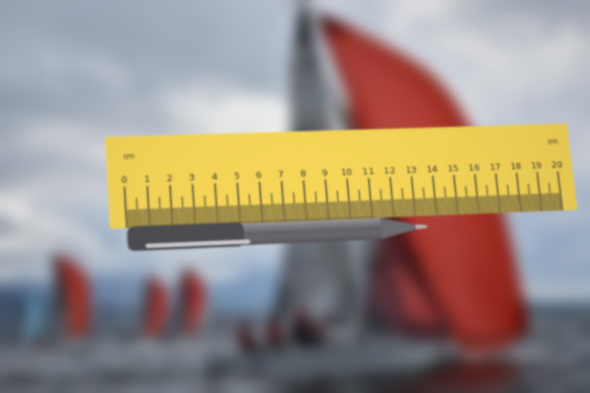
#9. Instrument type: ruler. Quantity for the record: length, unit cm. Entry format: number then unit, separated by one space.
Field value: 13.5 cm
